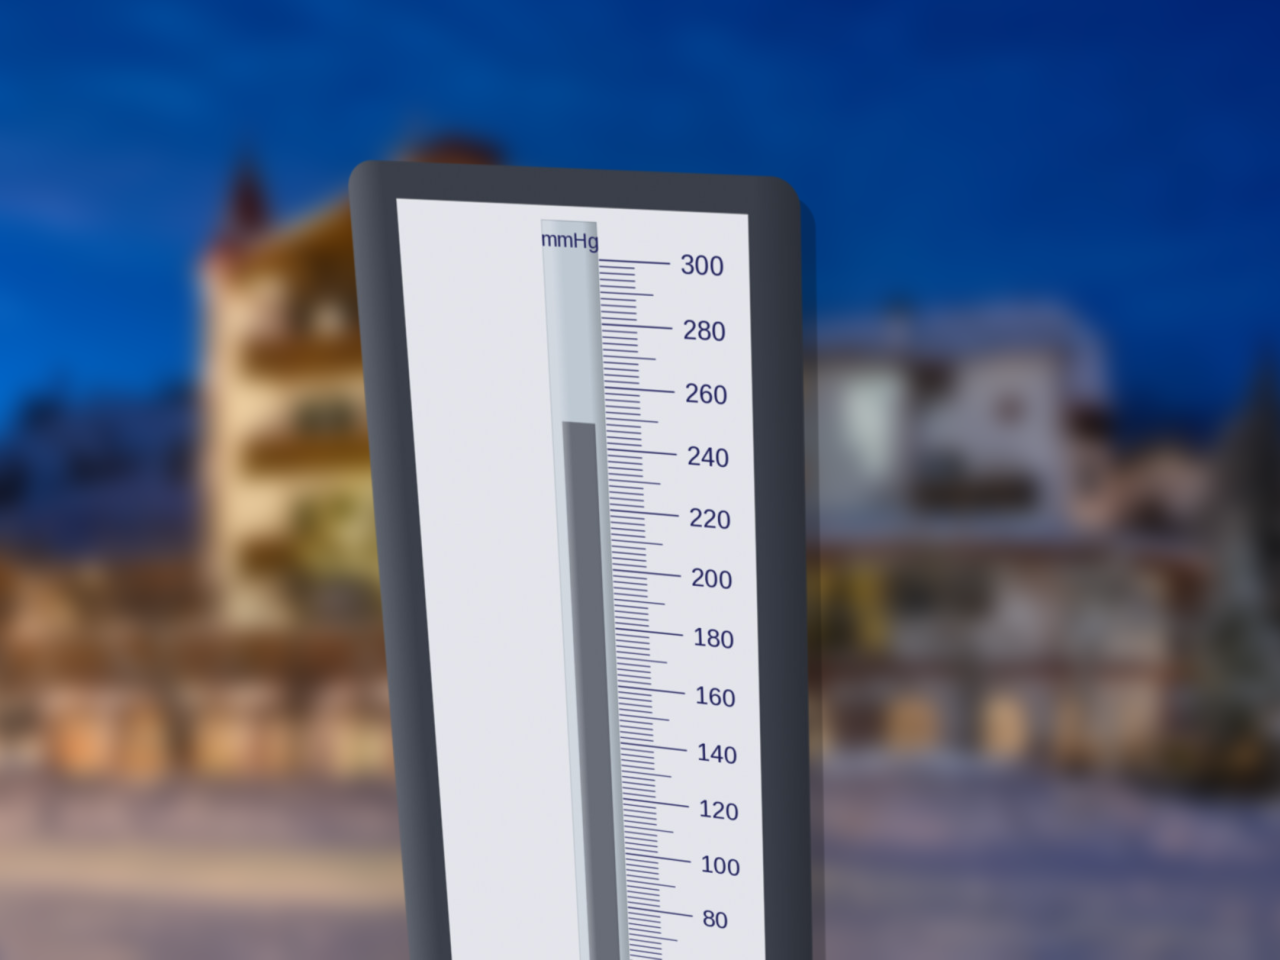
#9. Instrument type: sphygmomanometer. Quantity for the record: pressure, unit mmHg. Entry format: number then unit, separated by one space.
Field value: 248 mmHg
